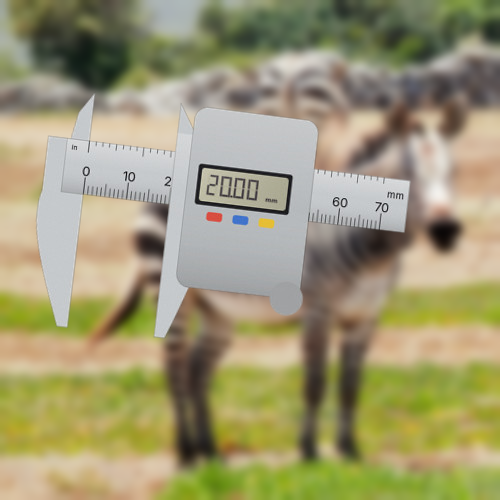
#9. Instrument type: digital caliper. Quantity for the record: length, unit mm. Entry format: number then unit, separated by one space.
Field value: 20.00 mm
